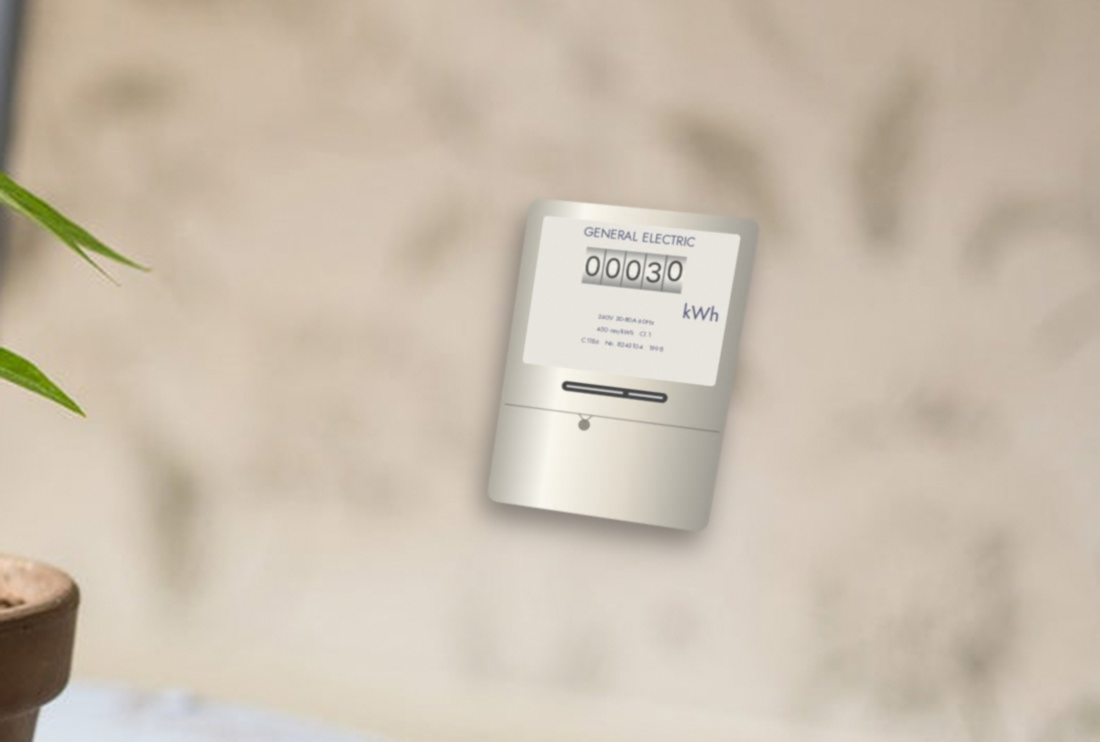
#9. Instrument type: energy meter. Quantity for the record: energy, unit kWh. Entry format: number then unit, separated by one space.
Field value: 30 kWh
